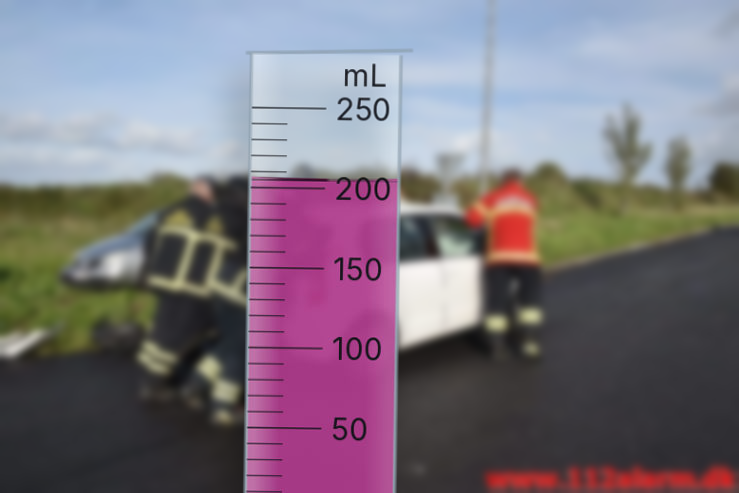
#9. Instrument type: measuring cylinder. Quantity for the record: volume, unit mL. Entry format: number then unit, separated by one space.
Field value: 205 mL
